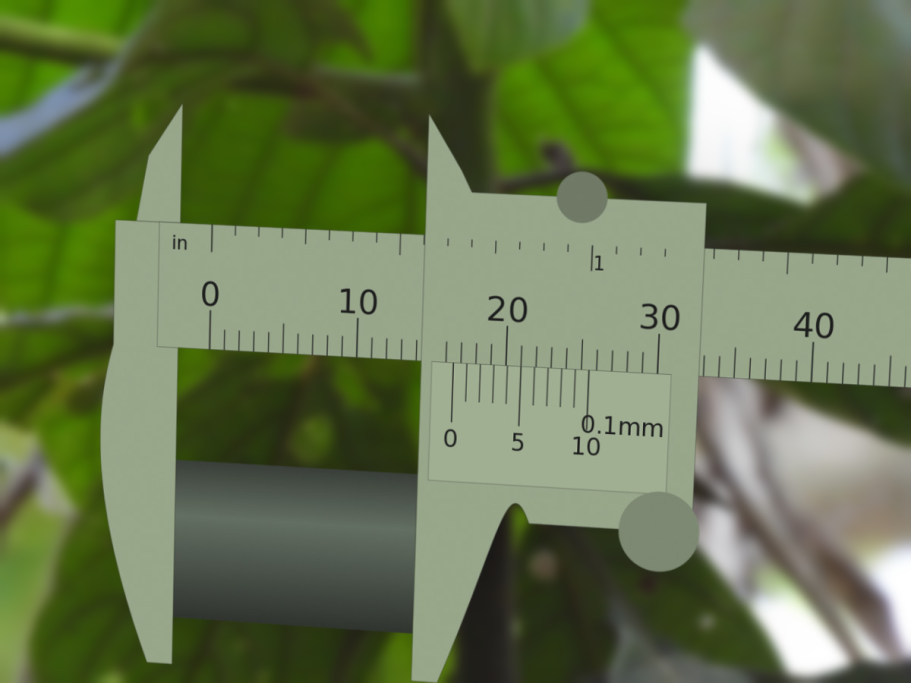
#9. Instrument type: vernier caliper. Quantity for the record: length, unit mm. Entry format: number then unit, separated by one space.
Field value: 16.5 mm
